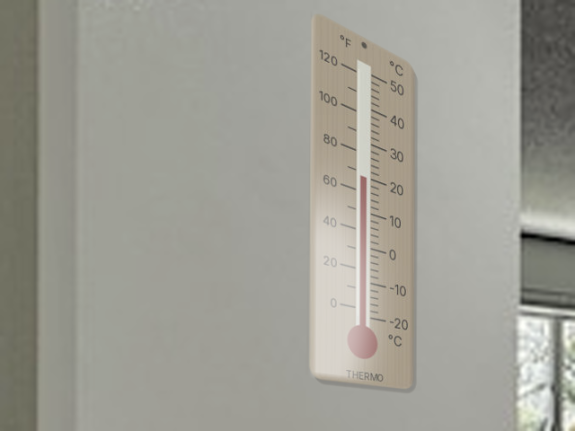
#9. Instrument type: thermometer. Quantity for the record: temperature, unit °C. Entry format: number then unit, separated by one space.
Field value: 20 °C
